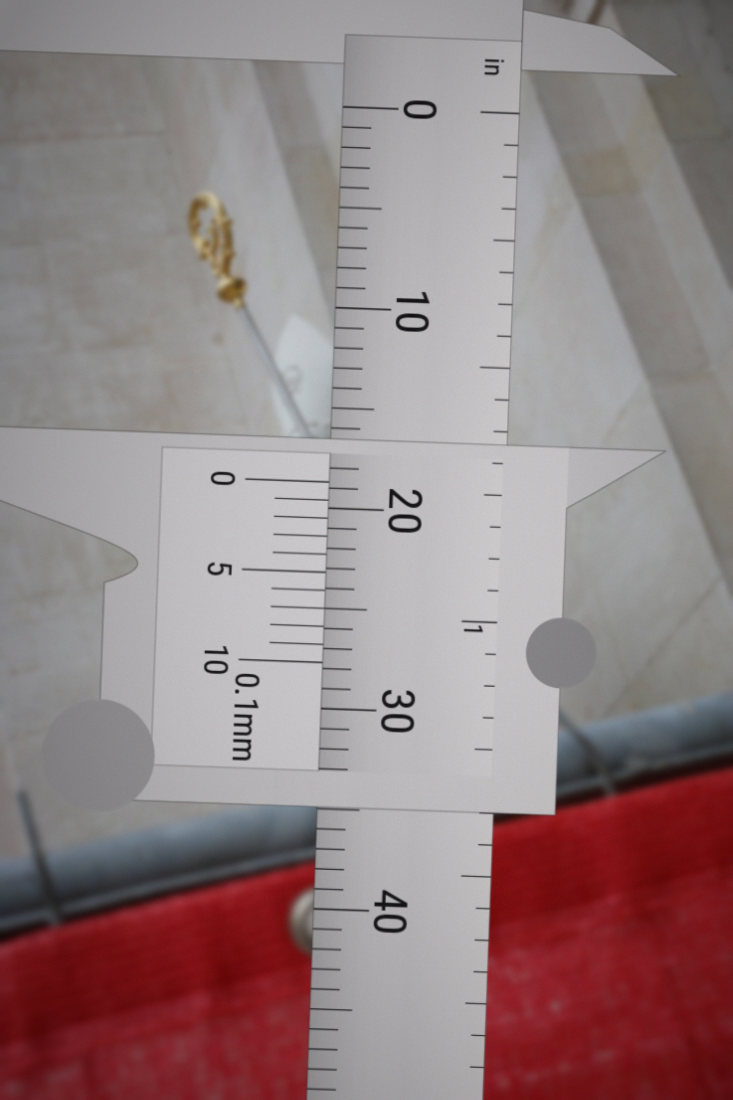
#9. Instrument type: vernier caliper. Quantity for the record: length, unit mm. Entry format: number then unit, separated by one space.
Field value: 18.7 mm
